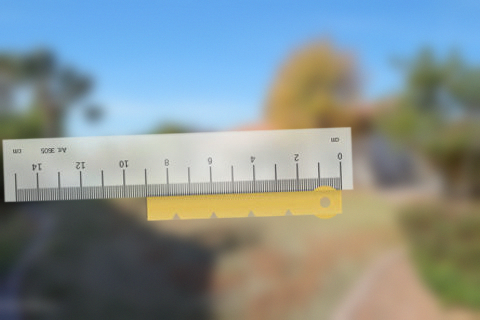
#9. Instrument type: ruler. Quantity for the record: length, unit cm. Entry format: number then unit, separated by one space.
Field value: 9 cm
